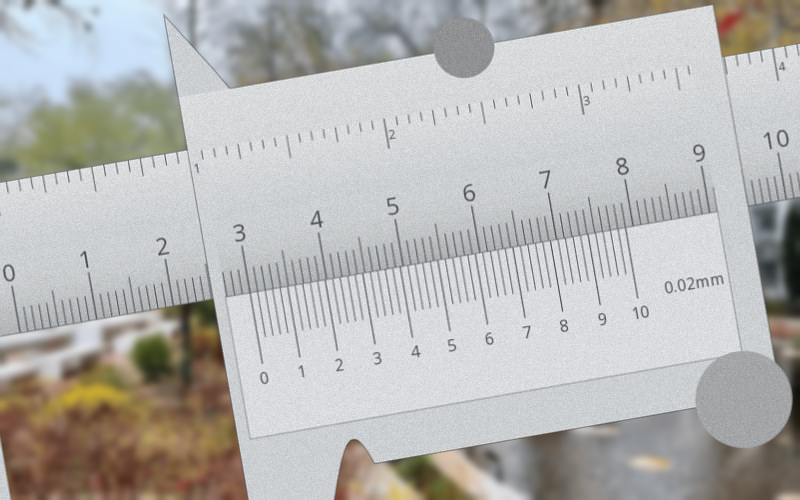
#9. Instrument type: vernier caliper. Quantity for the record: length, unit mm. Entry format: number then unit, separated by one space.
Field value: 30.0 mm
